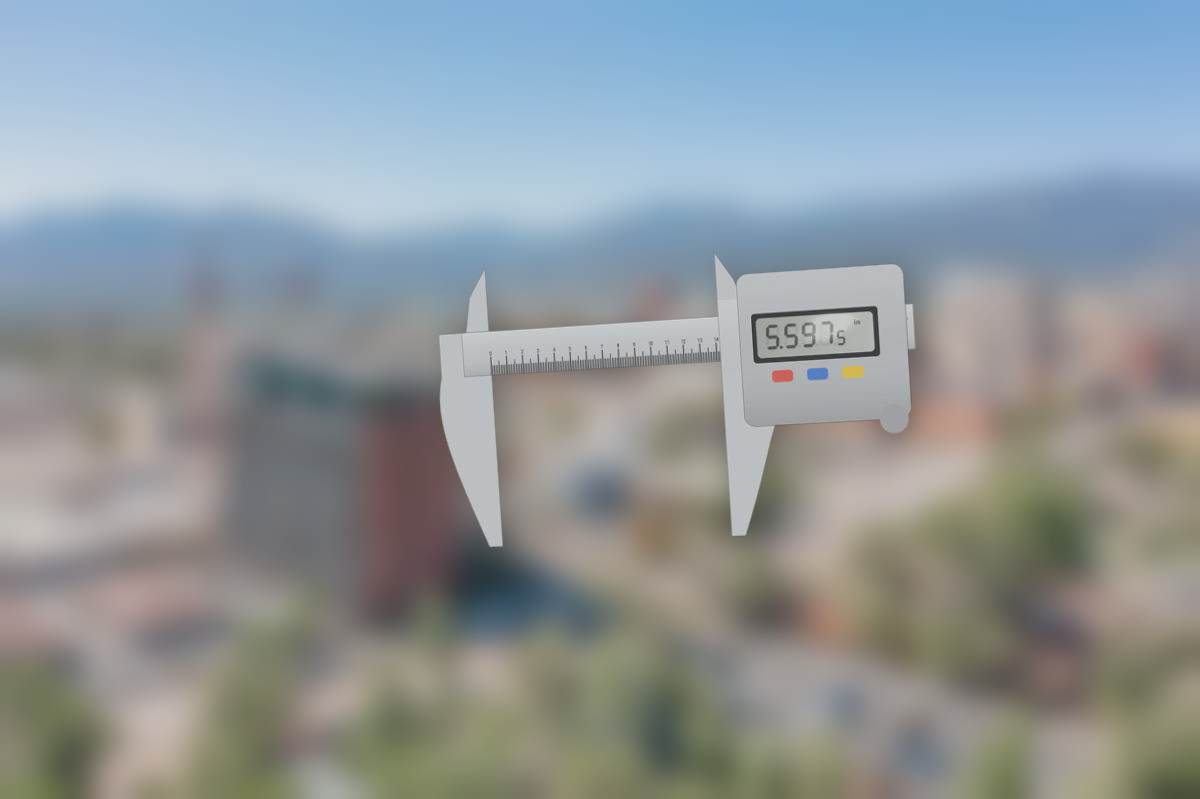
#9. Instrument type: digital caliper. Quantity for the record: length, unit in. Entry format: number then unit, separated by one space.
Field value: 5.5975 in
